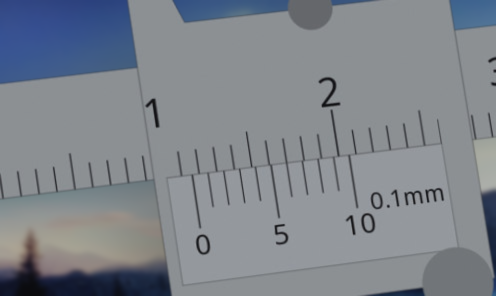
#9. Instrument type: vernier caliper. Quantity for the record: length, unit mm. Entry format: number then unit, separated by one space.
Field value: 11.6 mm
